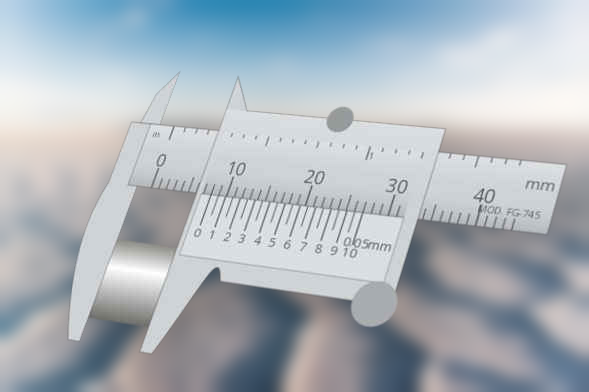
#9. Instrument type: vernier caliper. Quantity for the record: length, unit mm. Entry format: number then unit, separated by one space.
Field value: 8.0 mm
